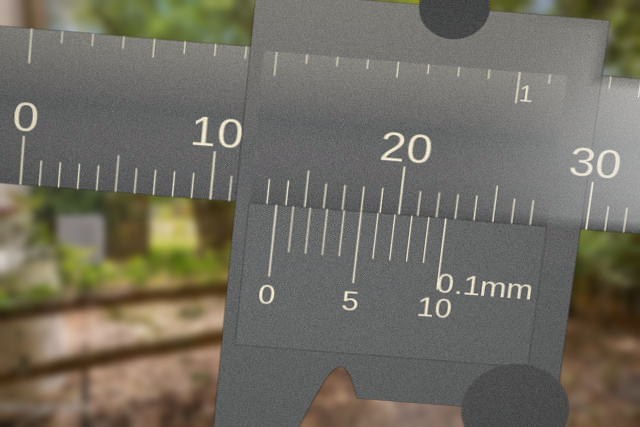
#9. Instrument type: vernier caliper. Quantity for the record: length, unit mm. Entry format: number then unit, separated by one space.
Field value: 13.5 mm
